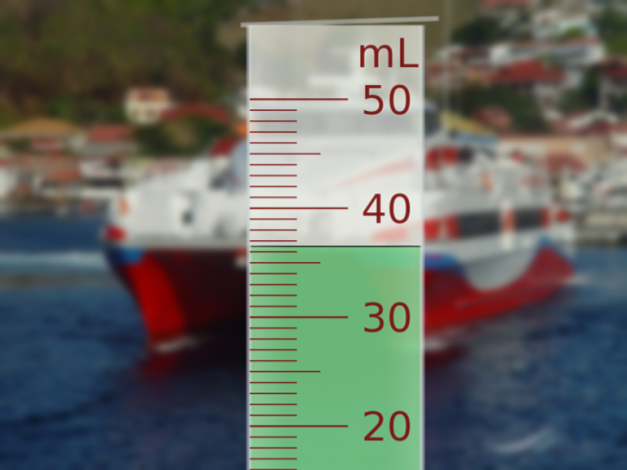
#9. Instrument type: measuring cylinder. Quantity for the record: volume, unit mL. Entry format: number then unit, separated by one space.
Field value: 36.5 mL
